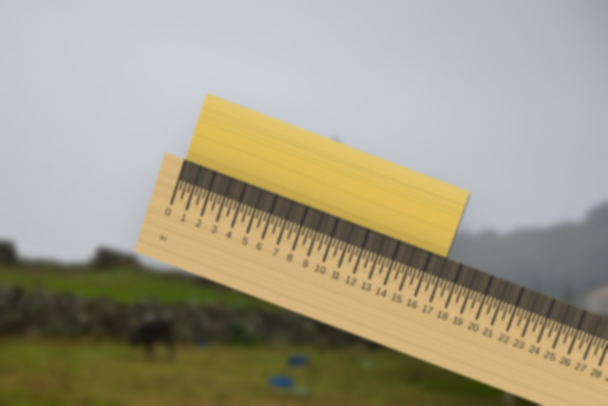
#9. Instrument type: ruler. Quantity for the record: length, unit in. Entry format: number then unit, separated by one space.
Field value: 17 in
